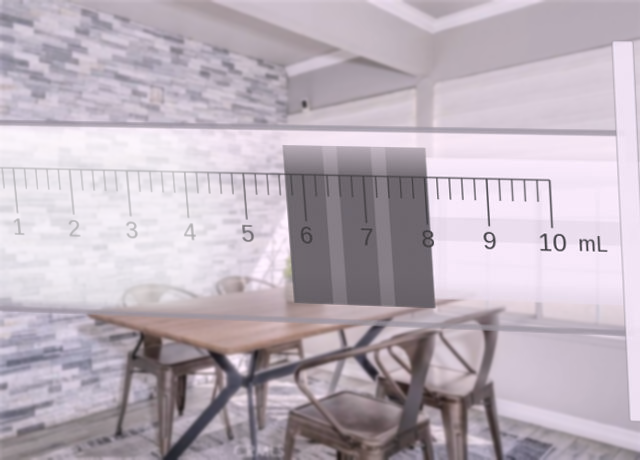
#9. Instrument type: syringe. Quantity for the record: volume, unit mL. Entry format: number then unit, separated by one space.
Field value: 5.7 mL
